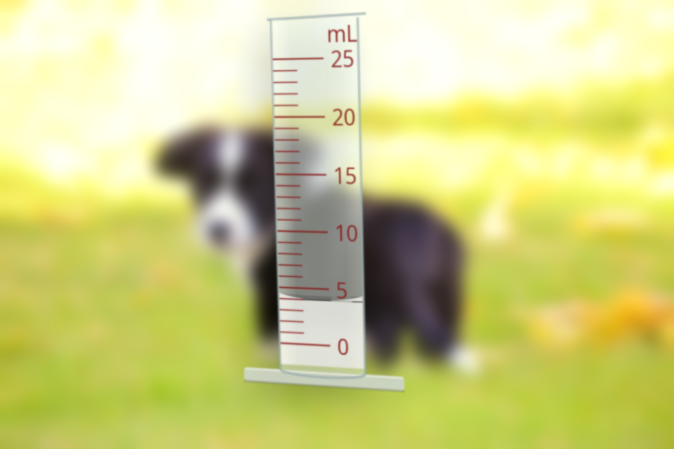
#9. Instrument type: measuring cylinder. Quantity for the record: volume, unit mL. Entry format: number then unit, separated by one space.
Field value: 4 mL
